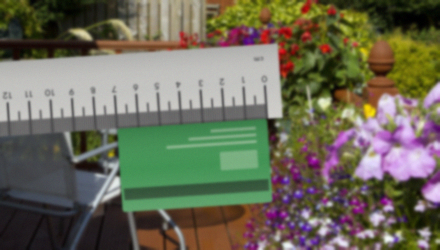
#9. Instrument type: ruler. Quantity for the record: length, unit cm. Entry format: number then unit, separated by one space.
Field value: 7 cm
